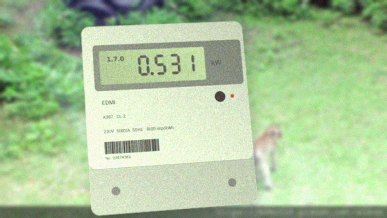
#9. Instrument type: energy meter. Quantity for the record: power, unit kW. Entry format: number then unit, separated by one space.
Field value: 0.531 kW
